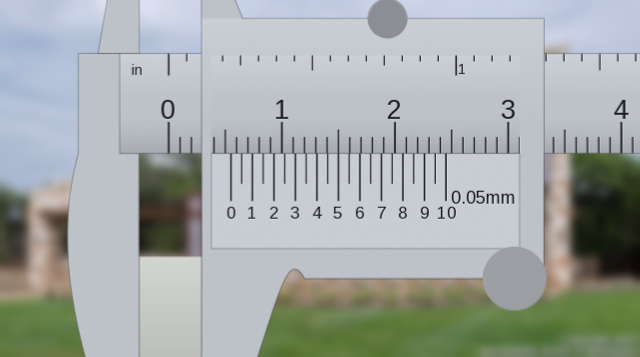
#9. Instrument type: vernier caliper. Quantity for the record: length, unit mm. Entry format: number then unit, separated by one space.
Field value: 5.5 mm
